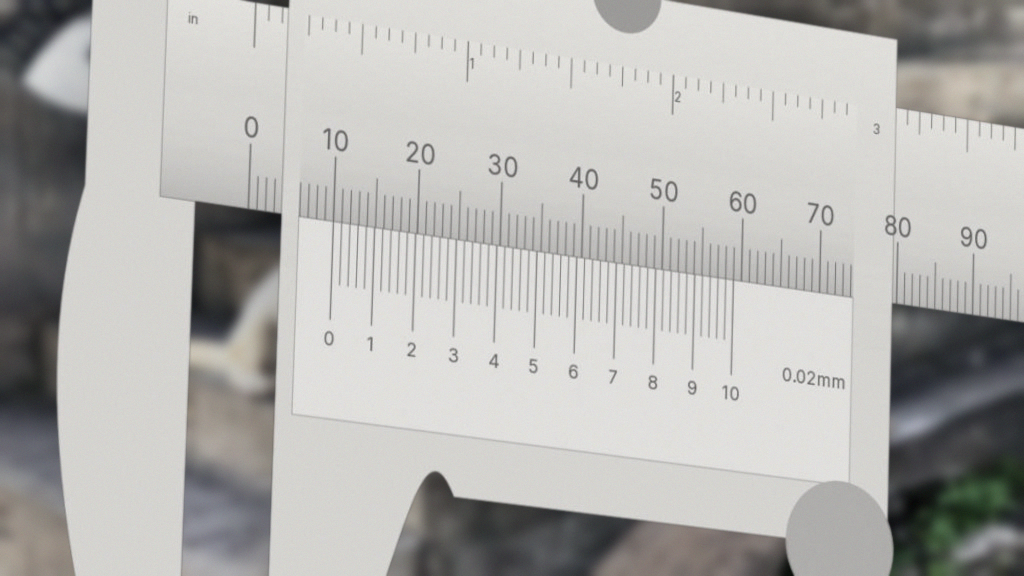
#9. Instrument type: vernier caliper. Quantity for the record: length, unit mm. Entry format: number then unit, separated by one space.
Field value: 10.0 mm
